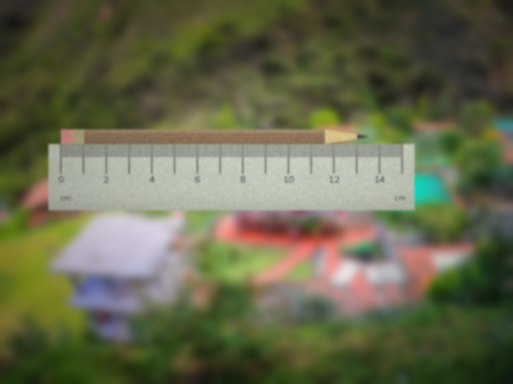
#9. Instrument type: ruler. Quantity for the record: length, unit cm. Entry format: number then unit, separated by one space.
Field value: 13.5 cm
